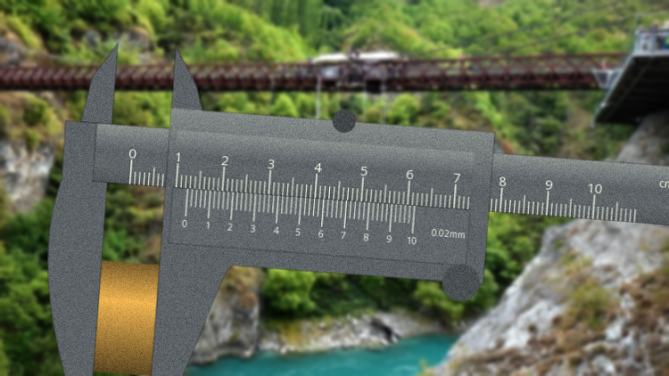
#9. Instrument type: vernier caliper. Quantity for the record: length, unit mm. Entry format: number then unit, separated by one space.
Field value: 12.5 mm
